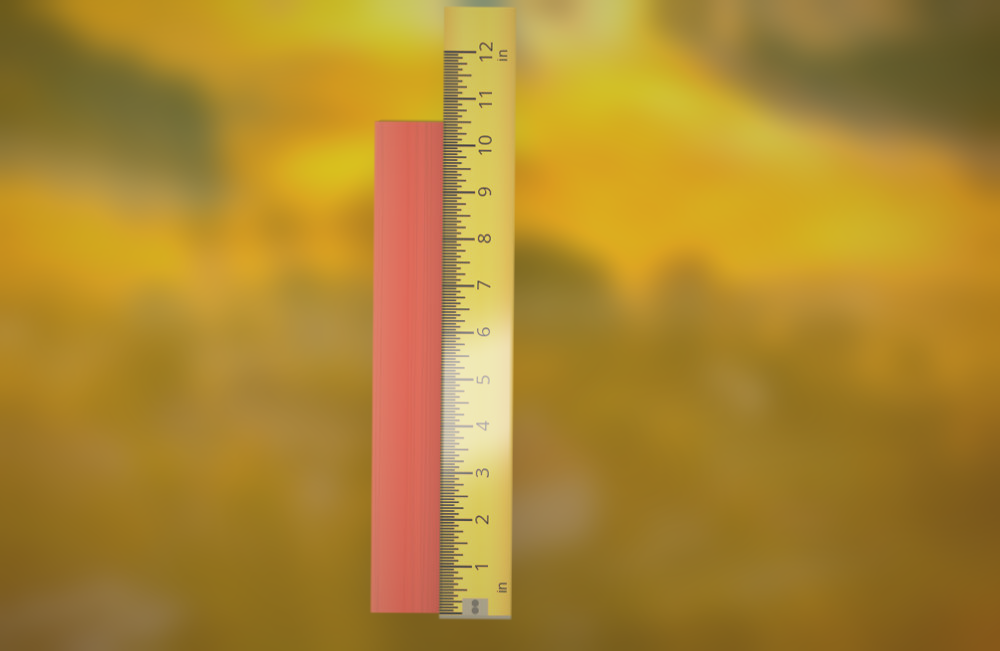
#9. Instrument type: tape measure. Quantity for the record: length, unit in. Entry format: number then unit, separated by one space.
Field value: 10.5 in
